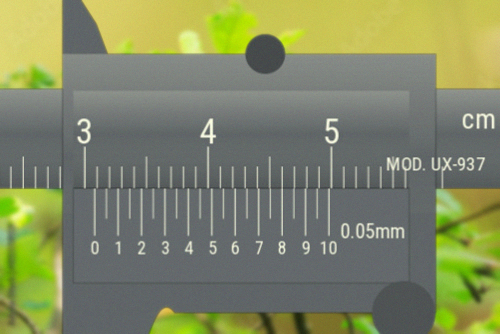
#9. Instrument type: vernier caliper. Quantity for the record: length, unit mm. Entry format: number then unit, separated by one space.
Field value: 30.8 mm
